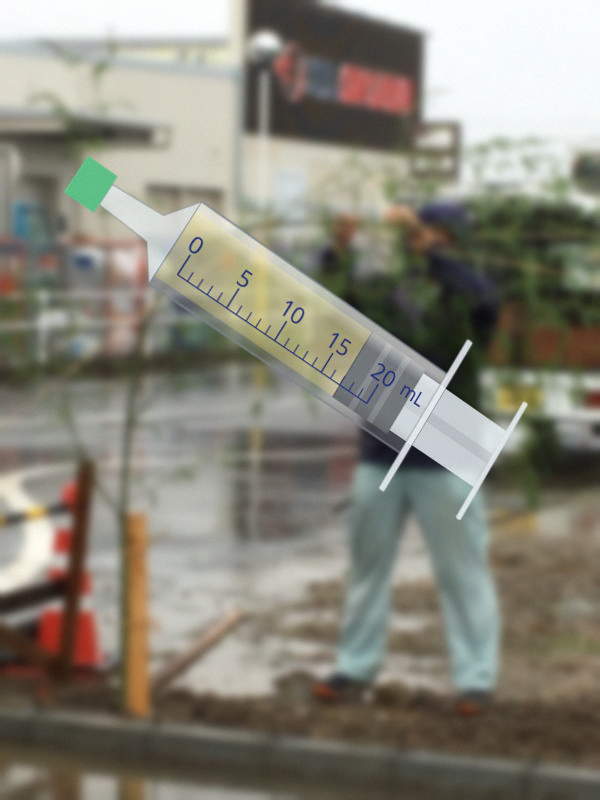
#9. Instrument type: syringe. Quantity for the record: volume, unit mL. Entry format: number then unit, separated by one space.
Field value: 17 mL
